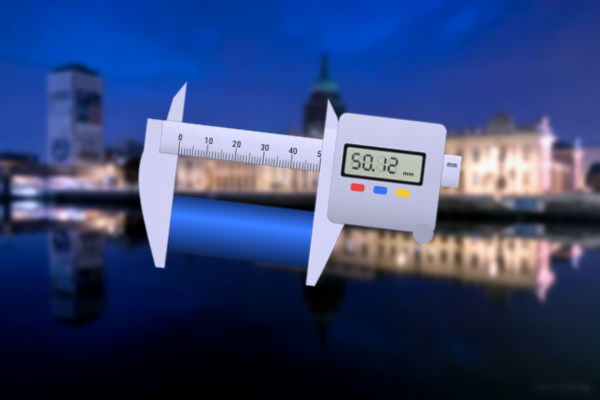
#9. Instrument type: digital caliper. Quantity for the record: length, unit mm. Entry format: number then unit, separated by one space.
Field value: 50.12 mm
